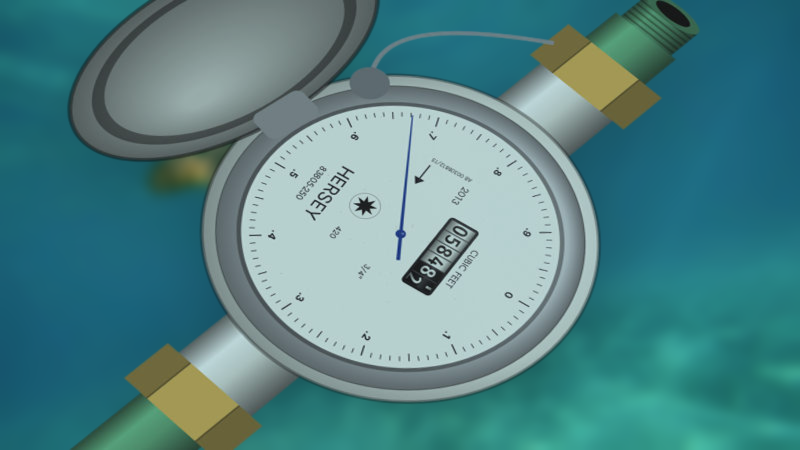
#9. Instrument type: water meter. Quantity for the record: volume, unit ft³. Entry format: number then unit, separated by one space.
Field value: 58481.67 ft³
